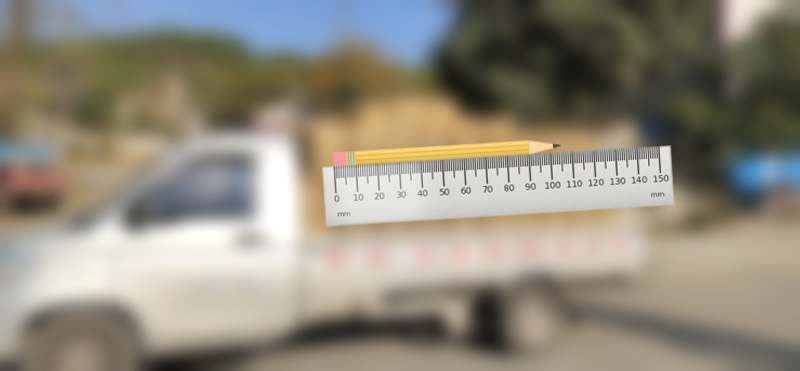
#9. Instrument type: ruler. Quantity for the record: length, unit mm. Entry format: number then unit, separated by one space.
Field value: 105 mm
